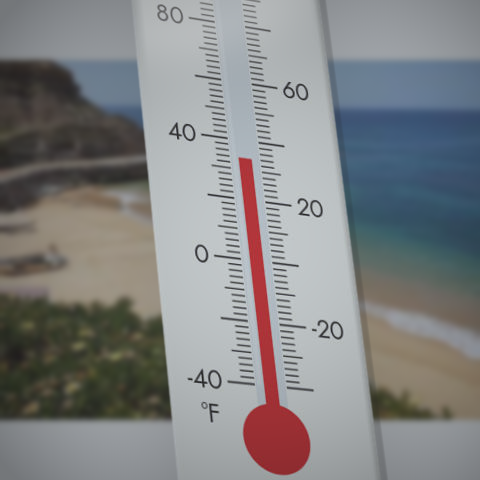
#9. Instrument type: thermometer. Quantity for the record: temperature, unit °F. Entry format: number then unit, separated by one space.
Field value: 34 °F
